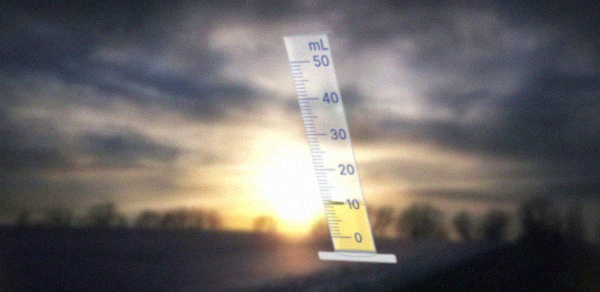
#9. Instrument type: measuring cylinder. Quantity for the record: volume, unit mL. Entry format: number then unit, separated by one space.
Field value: 10 mL
